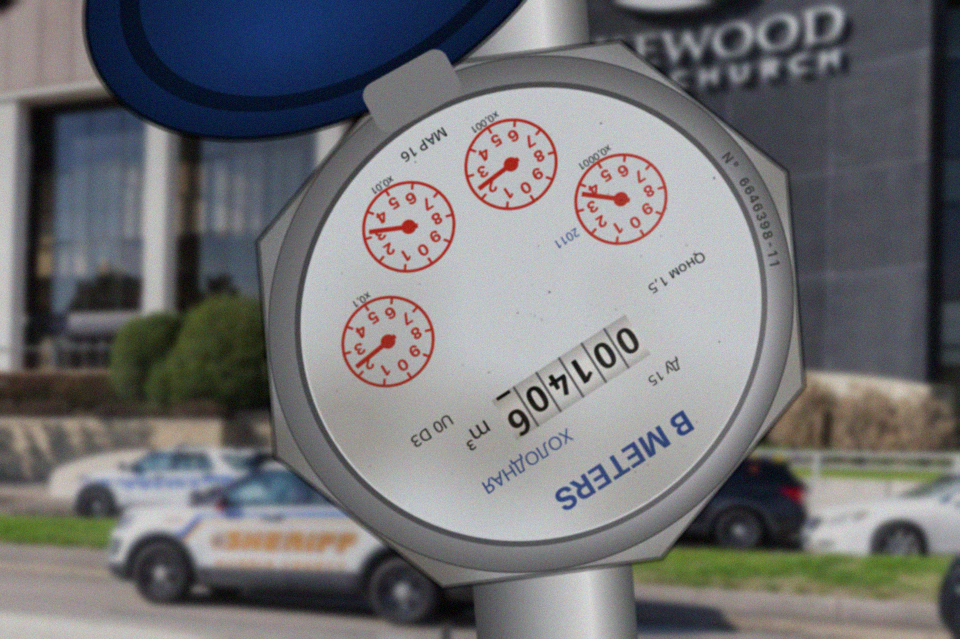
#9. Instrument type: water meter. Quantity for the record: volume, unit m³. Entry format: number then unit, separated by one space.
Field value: 1406.2323 m³
